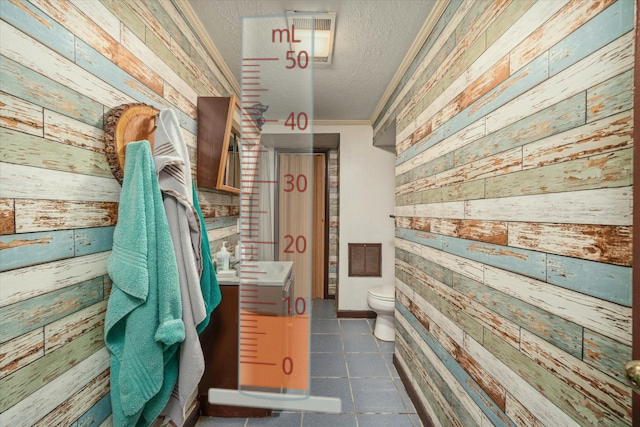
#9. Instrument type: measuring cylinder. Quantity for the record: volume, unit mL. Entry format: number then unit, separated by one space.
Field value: 8 mL
